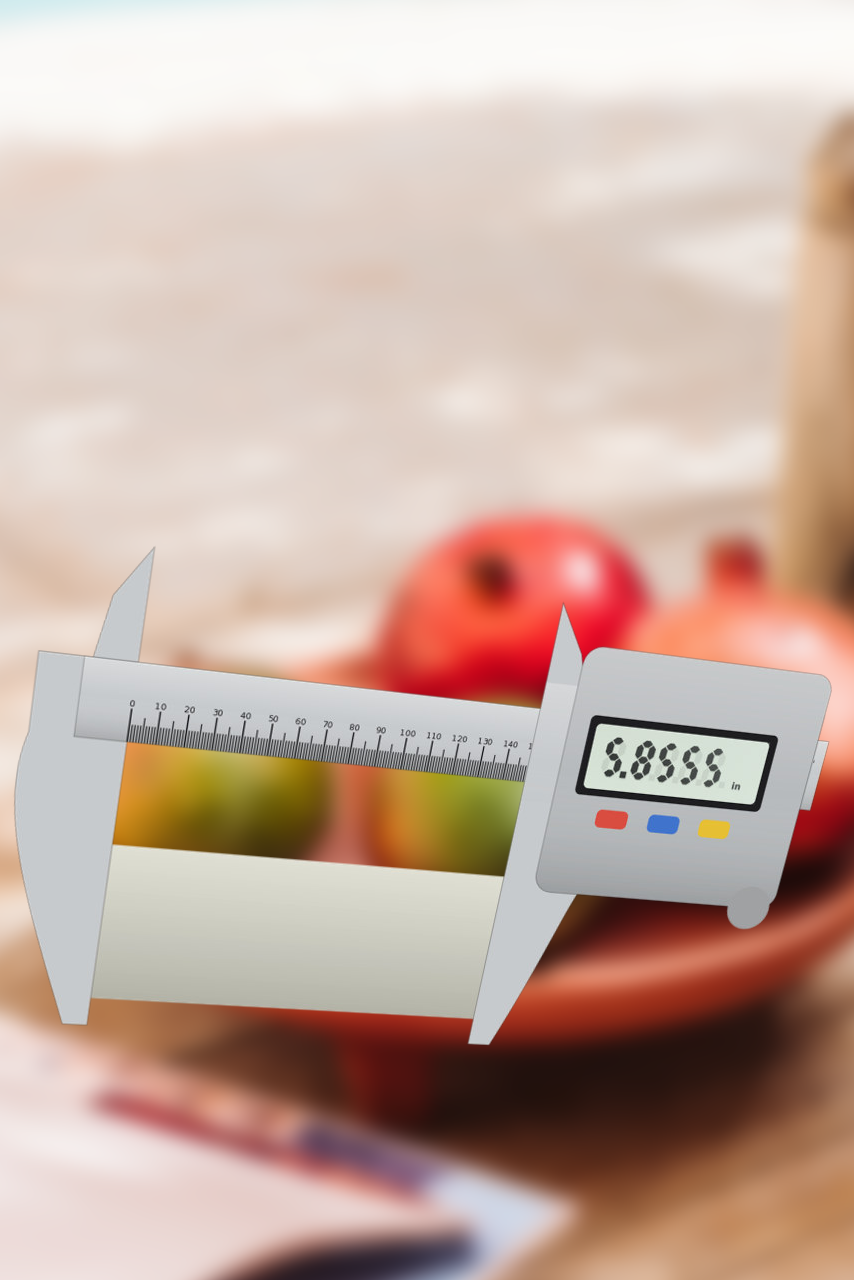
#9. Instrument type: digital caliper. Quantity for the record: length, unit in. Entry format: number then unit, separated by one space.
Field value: 5.8555 in
